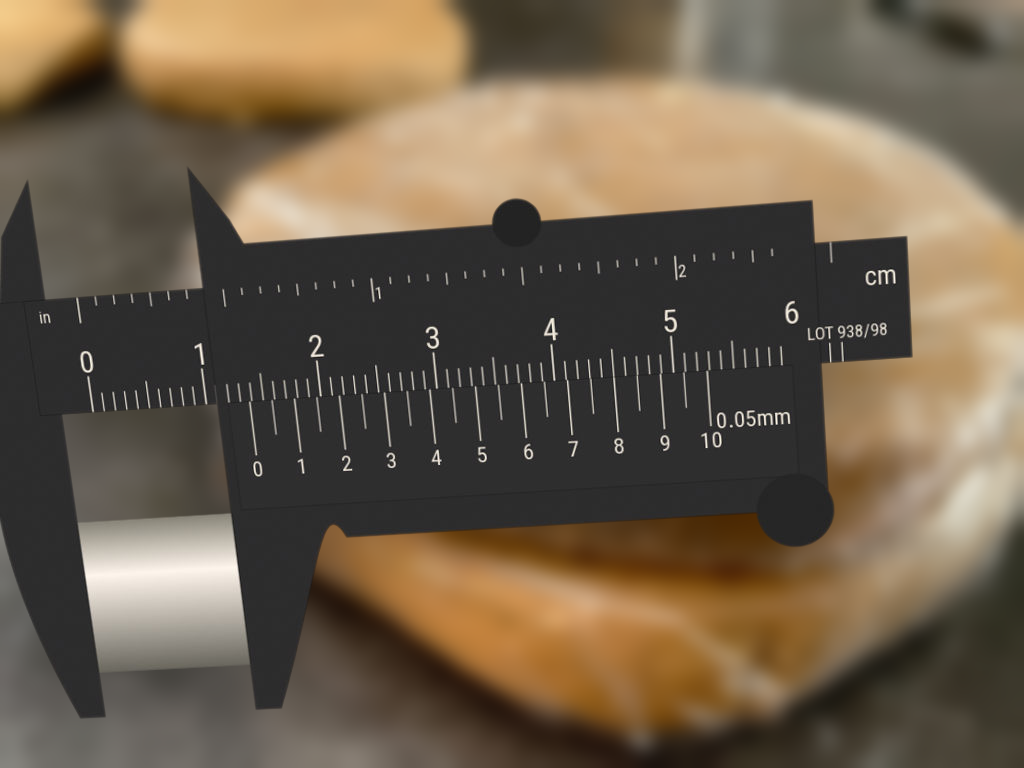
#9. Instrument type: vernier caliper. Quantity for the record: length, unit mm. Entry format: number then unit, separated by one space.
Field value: 13.8 mm
